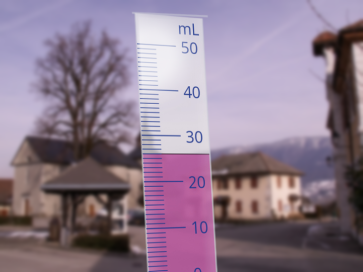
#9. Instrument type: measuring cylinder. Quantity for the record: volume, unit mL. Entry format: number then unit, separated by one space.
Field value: 26 mL
